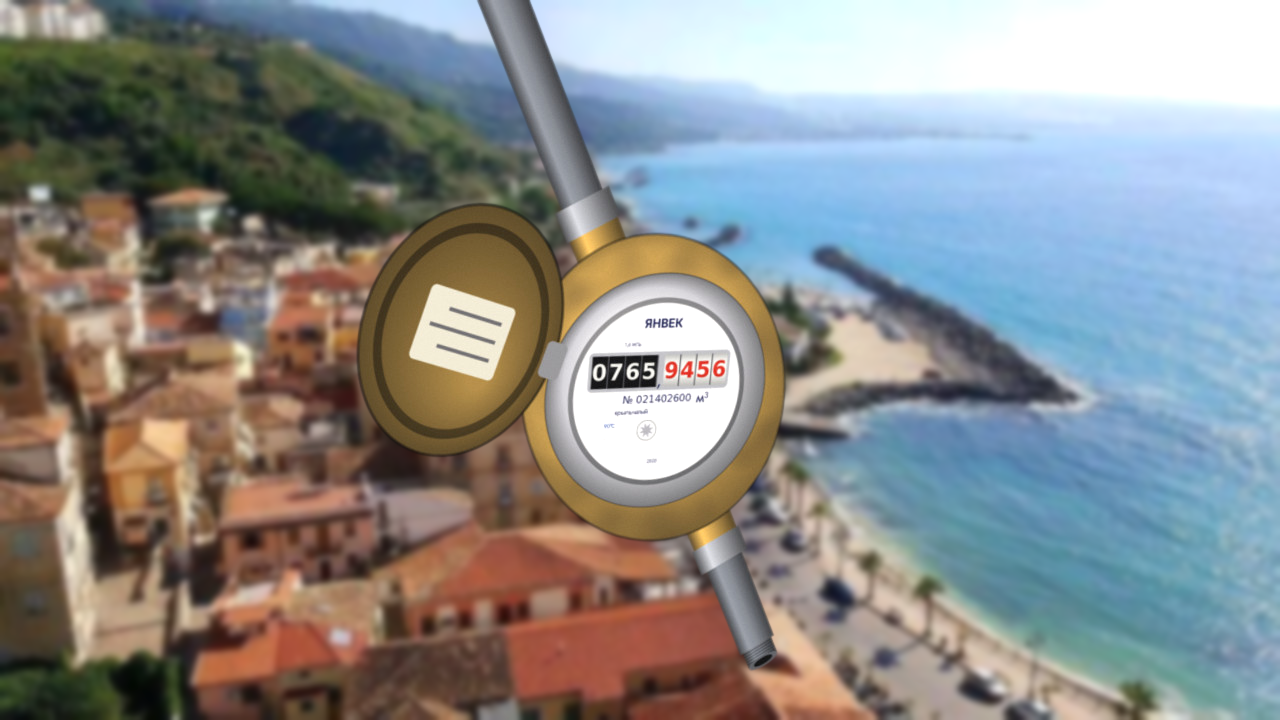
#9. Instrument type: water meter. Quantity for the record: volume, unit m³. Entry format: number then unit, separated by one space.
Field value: 765.9456 m³
